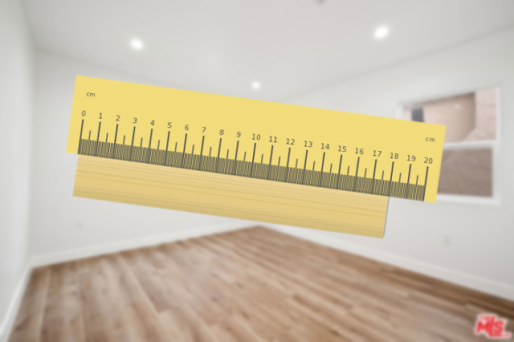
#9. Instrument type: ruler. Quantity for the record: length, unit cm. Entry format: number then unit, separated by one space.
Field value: 18 cm
